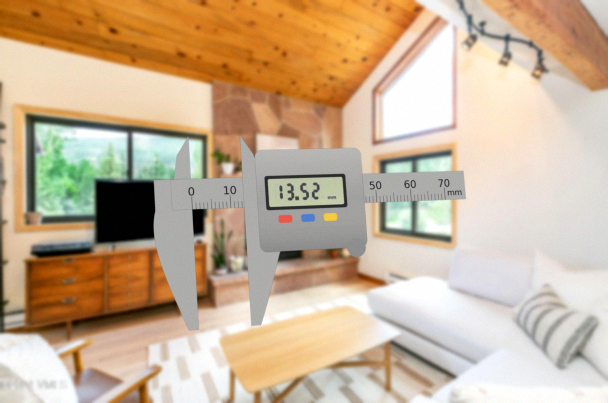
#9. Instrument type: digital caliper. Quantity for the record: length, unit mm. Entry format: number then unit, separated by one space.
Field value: 13.52 mm
